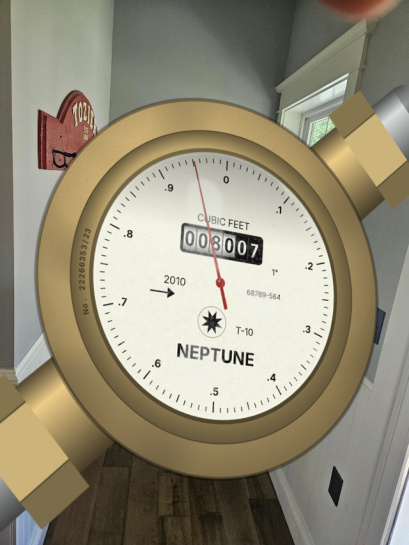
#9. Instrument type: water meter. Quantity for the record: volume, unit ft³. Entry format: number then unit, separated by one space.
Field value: 8006.95 ft³
